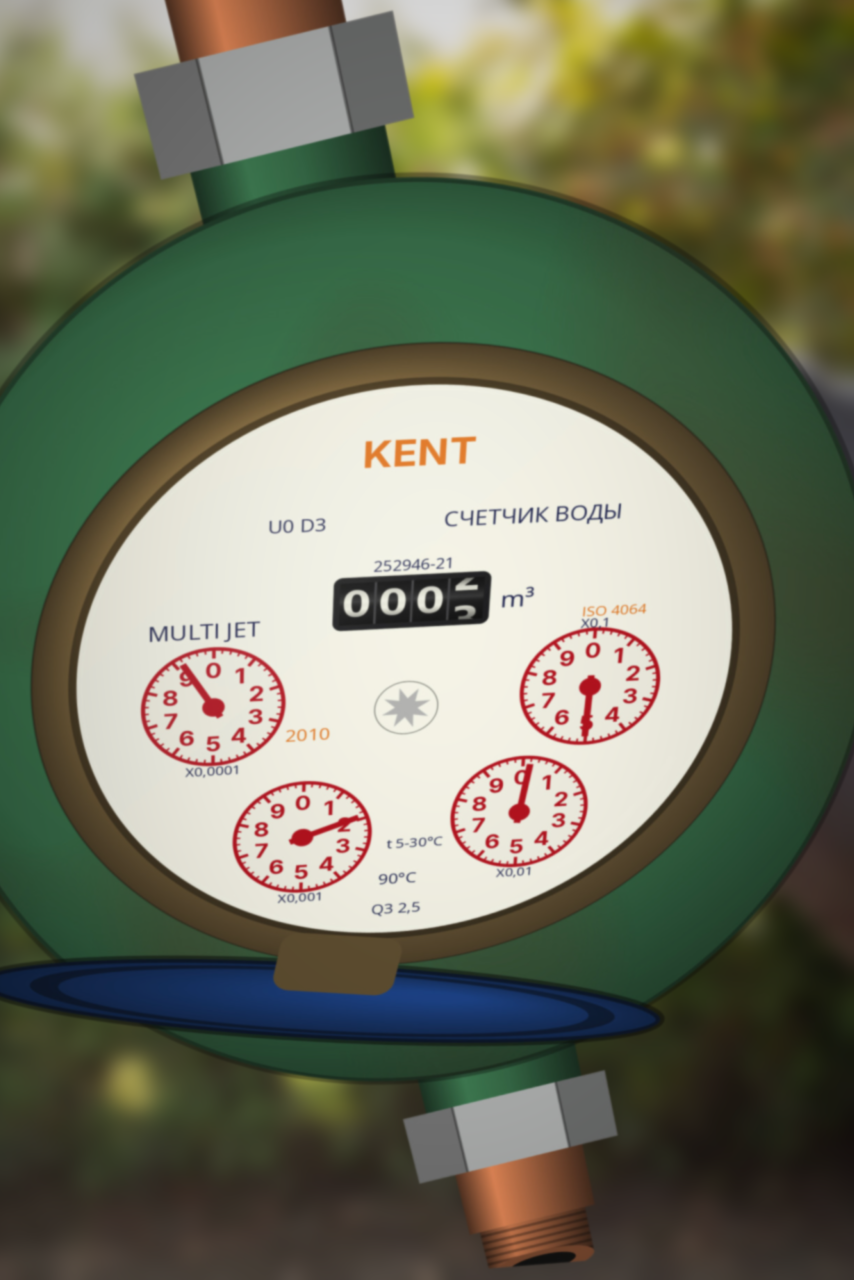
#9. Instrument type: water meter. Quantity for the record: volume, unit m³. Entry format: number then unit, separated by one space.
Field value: 2.5019 m³
